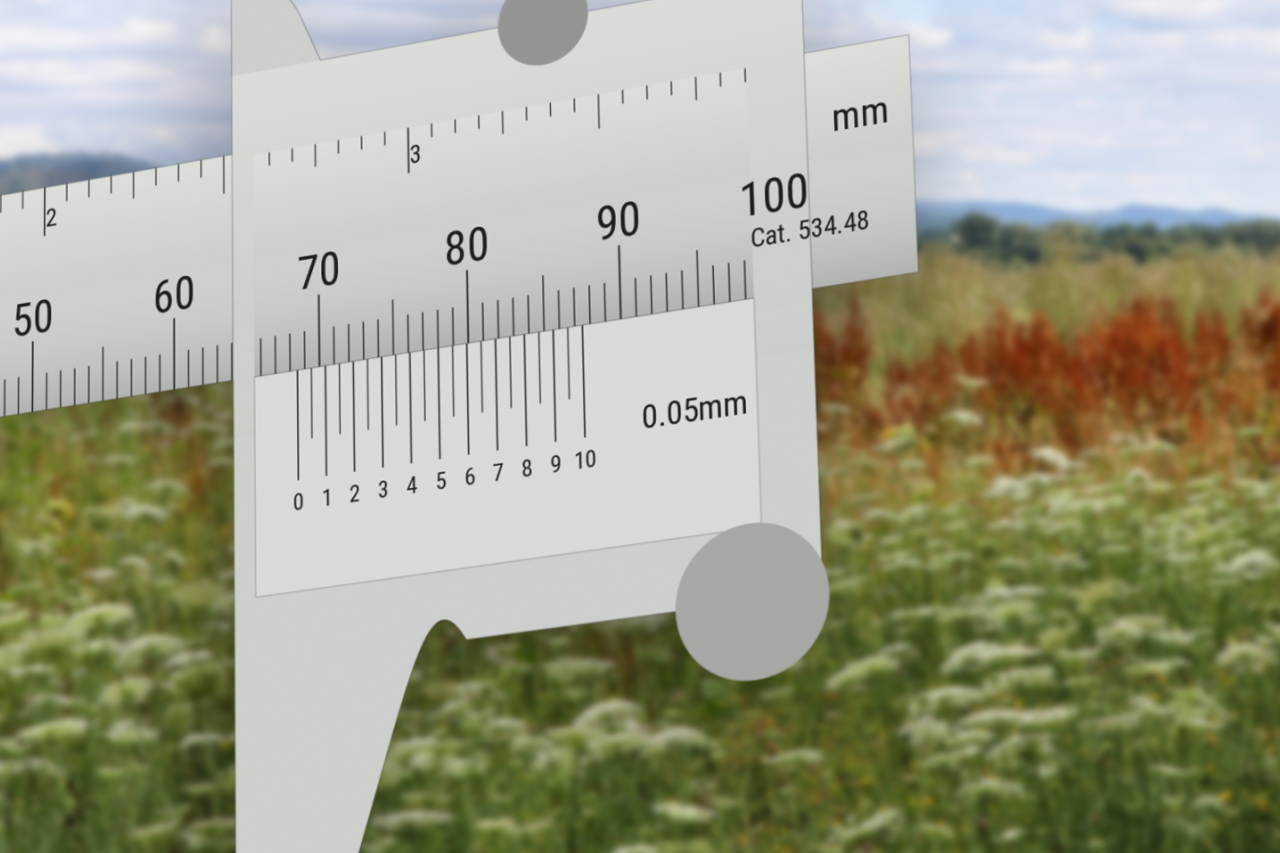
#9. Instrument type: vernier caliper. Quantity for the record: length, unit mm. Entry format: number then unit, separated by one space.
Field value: 68.5 mm
